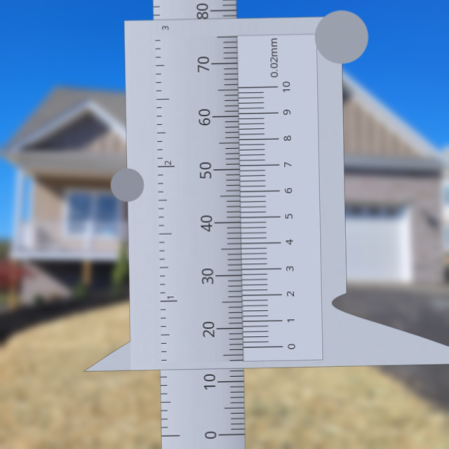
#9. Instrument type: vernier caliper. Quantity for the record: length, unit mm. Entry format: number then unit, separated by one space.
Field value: 16.4 mm
